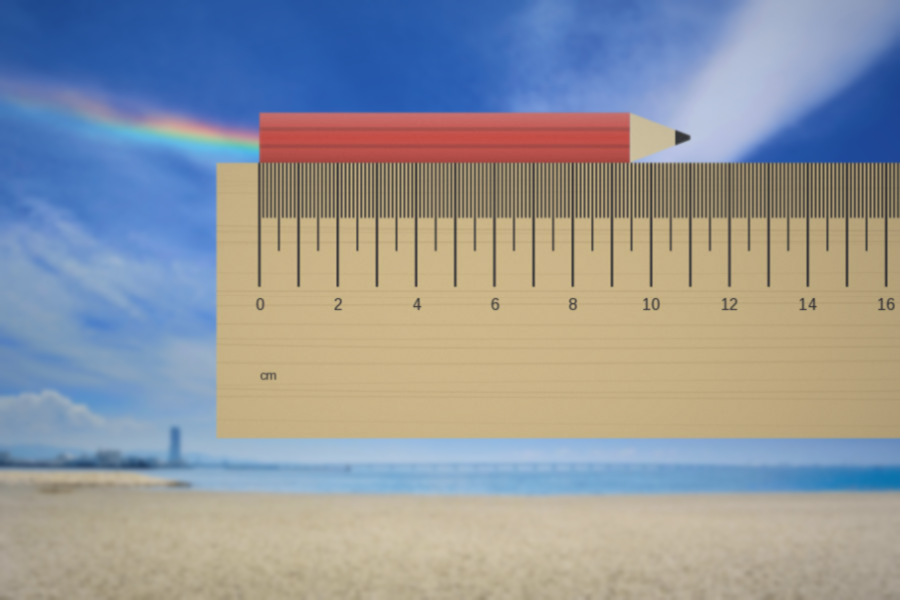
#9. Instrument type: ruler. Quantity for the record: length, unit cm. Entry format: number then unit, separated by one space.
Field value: 11 cm
